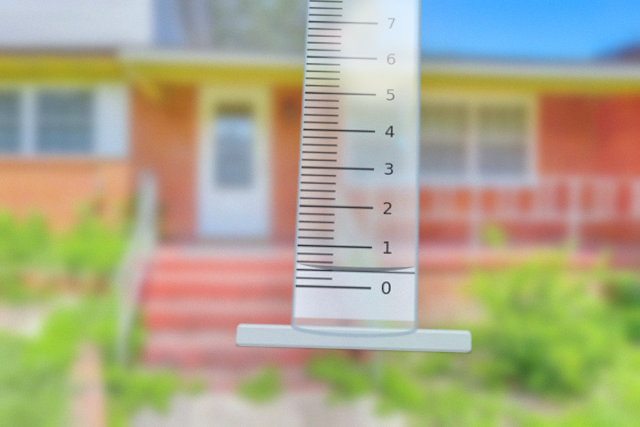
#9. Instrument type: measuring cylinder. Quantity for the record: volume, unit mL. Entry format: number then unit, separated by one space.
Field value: 0.4 mL
